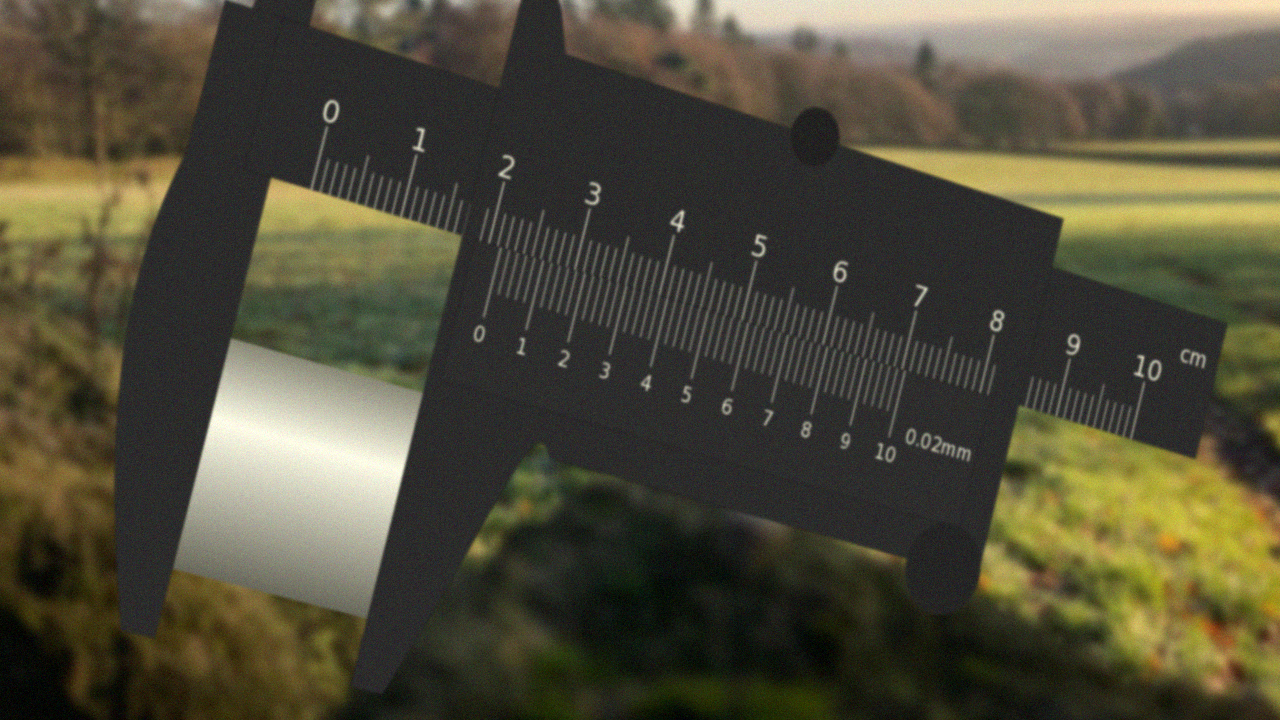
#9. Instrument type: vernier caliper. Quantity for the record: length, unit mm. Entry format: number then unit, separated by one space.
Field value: 21.4 mm
